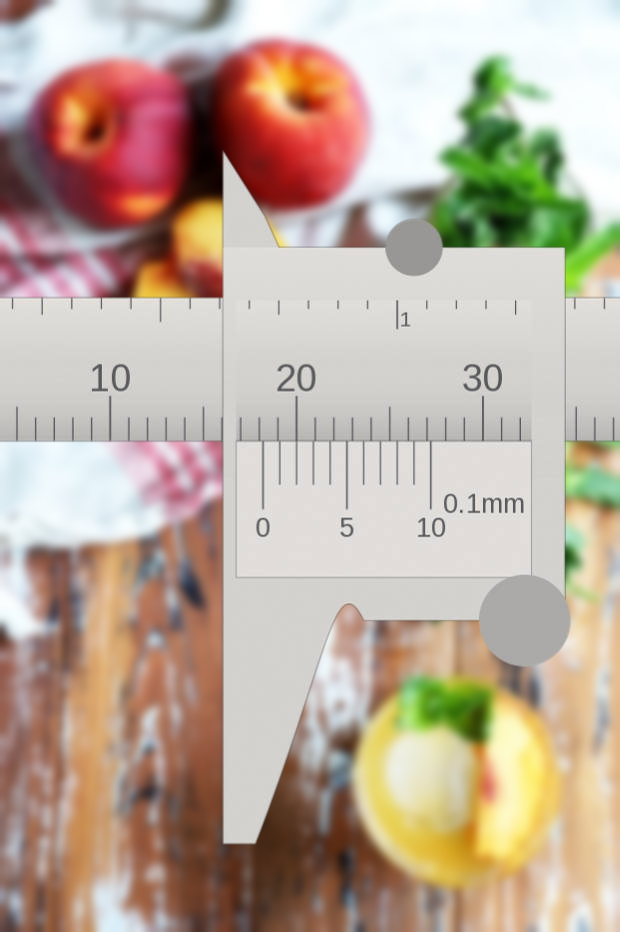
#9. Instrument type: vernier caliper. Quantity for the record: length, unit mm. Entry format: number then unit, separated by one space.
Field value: 18.2 mm
